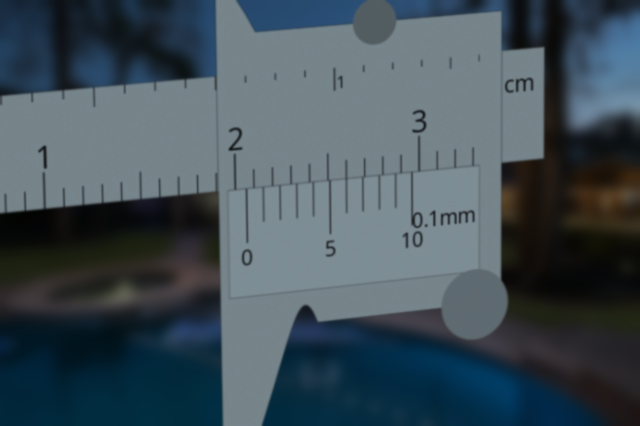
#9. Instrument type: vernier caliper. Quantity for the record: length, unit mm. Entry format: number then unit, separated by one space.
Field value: 20.6 mm
